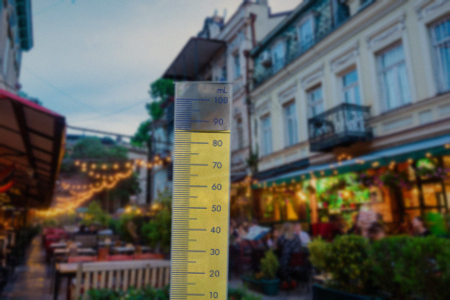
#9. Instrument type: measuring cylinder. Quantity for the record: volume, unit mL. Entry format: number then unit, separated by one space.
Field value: 85 mL
